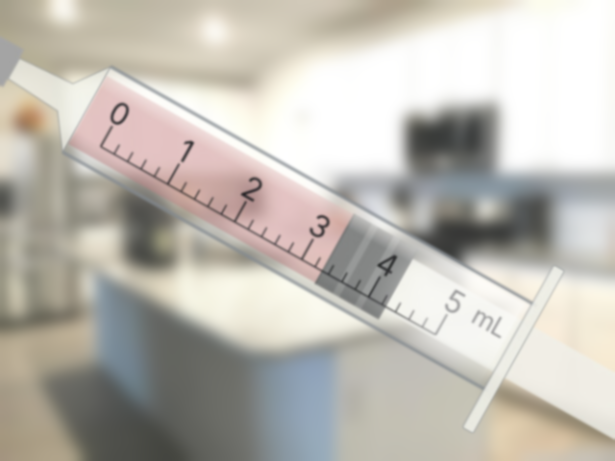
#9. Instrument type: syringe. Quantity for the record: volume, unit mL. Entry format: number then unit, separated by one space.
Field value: 3.3 mL
